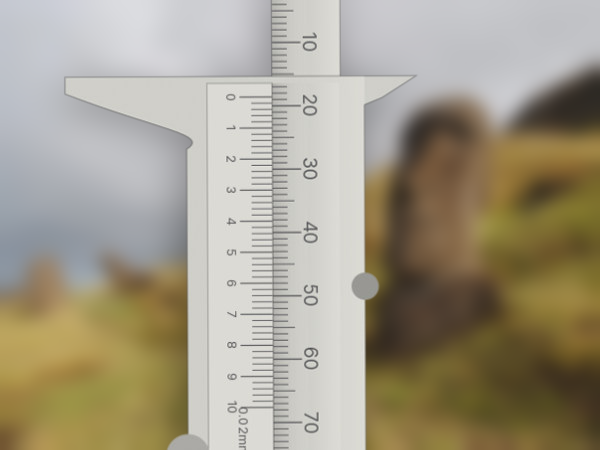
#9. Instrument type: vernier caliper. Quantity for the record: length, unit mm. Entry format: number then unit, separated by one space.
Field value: 18.6 mm
